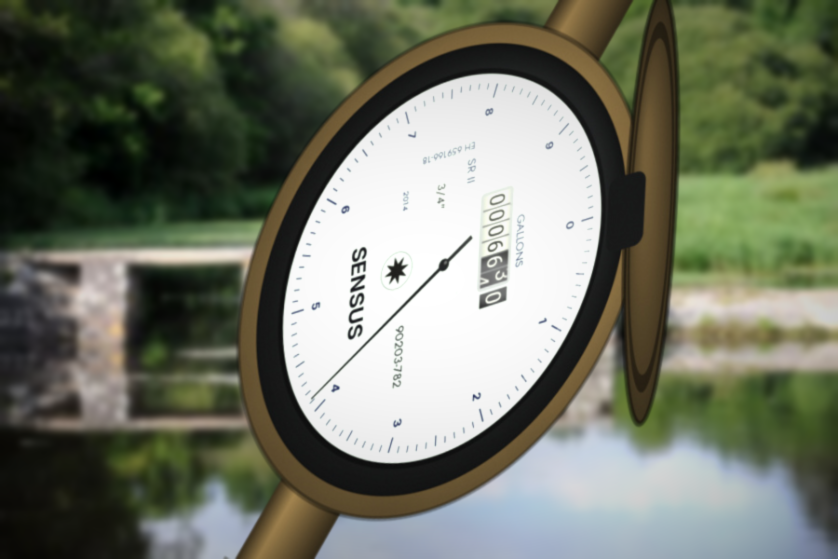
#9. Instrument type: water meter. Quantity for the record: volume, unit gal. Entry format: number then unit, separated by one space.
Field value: 6634.1 gal
